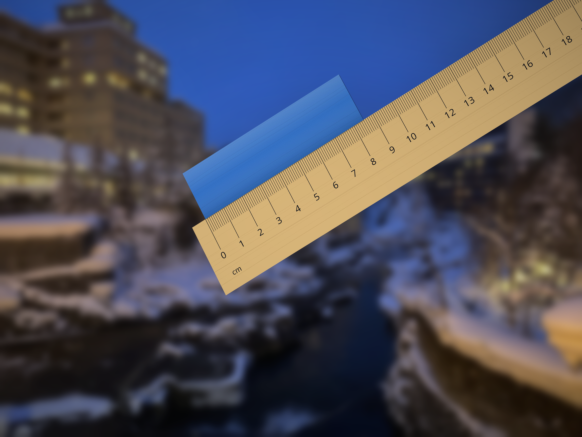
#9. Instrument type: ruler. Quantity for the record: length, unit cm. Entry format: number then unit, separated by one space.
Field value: 8.5 cm
